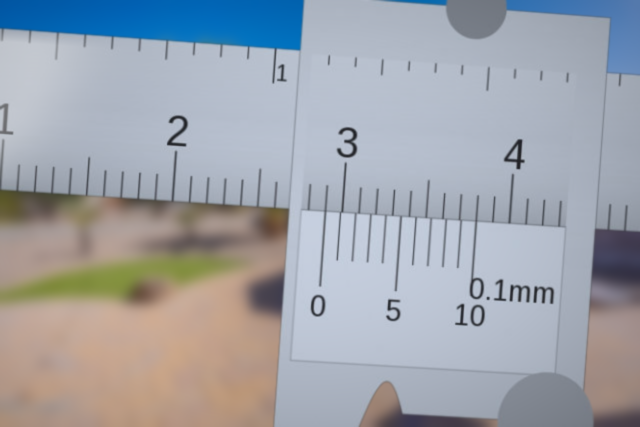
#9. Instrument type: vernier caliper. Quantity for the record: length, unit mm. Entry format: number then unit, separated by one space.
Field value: 29.0 mm
